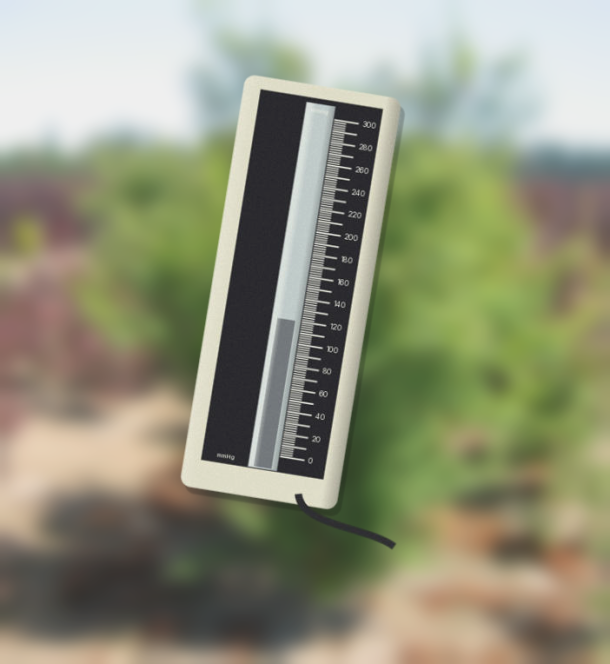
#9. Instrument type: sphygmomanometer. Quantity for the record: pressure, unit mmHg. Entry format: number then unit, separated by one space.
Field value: 120 mmHg
